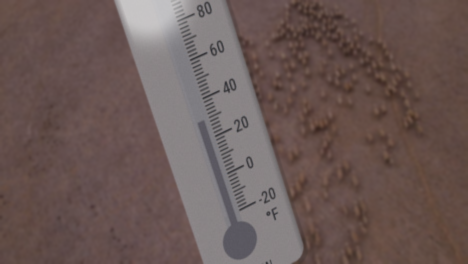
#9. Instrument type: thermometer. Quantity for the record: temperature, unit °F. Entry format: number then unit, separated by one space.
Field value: 30 °F
